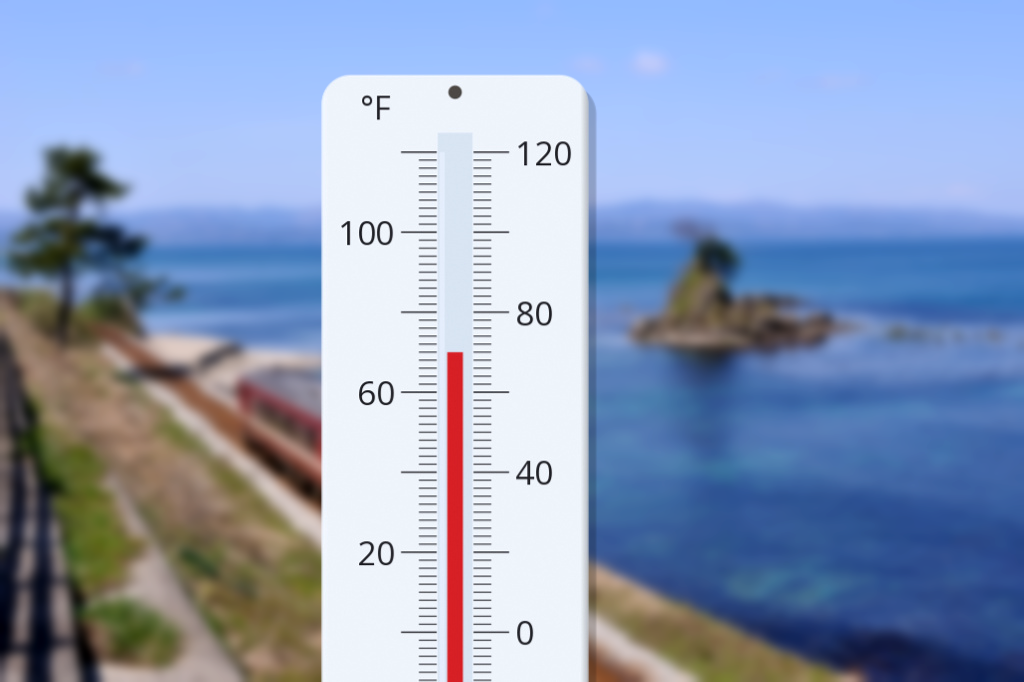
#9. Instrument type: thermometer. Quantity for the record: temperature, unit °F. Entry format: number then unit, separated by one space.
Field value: 70 °F
